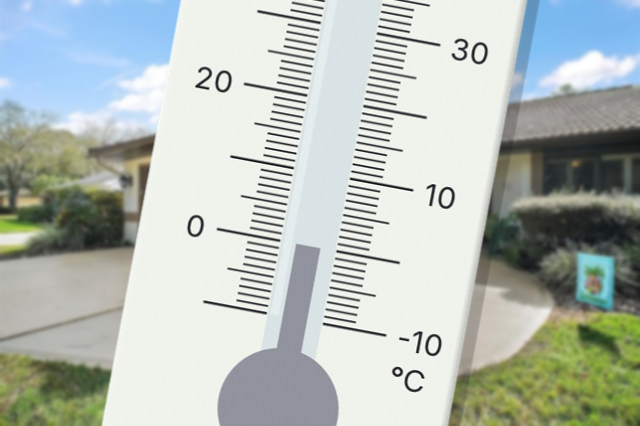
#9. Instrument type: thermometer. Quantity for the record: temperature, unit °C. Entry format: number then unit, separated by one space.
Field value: 0 °C
